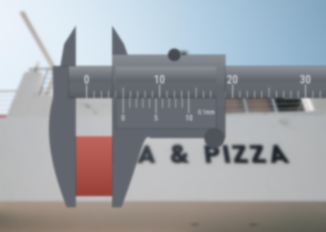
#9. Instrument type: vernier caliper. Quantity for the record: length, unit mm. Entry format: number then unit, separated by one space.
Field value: 5.0 mm
